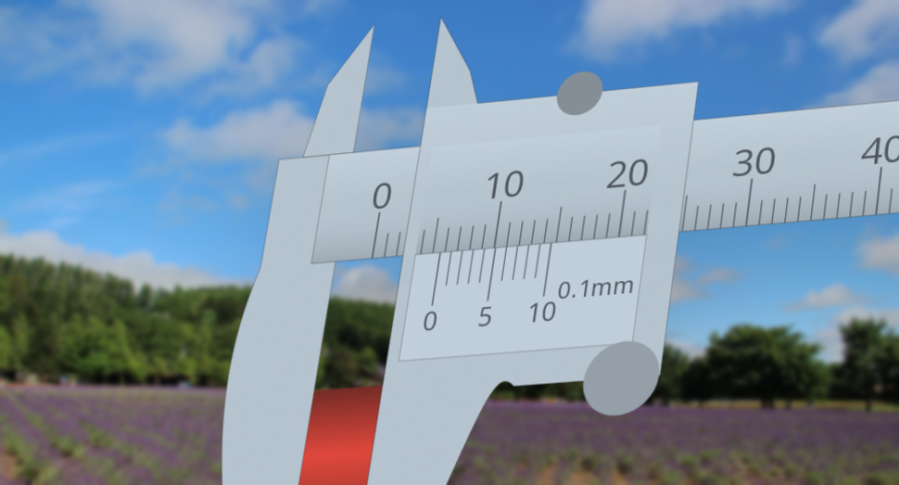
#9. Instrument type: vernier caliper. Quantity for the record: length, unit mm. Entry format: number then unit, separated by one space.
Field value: 5.6 mm
